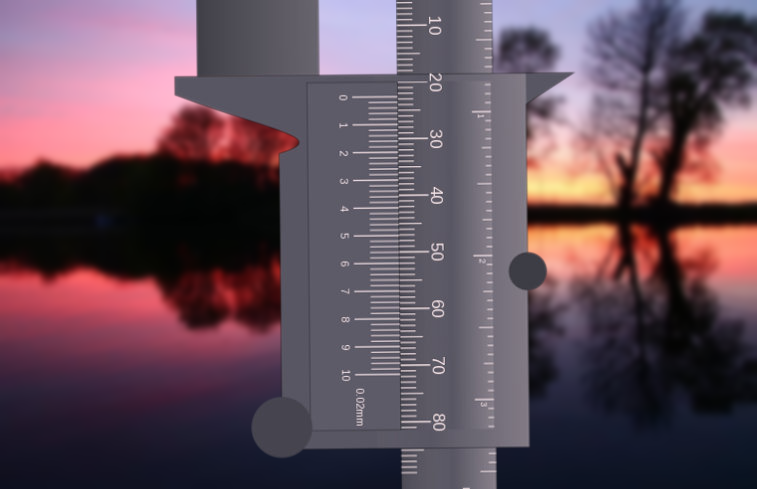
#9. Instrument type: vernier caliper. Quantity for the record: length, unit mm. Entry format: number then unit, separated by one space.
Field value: 22.6 mm
